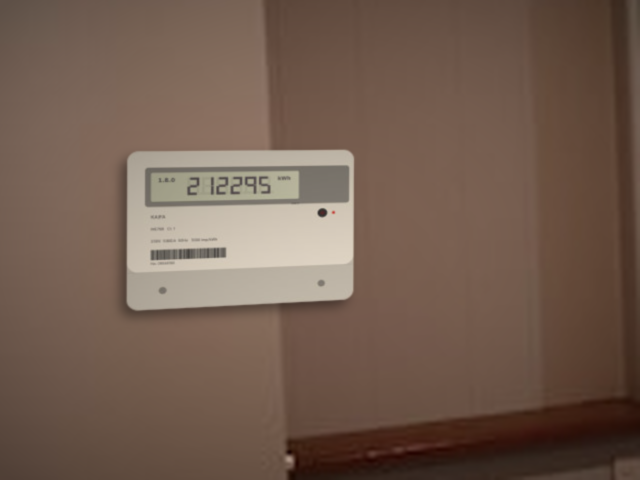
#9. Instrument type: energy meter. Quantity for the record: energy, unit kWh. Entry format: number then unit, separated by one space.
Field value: 212295 kWh
